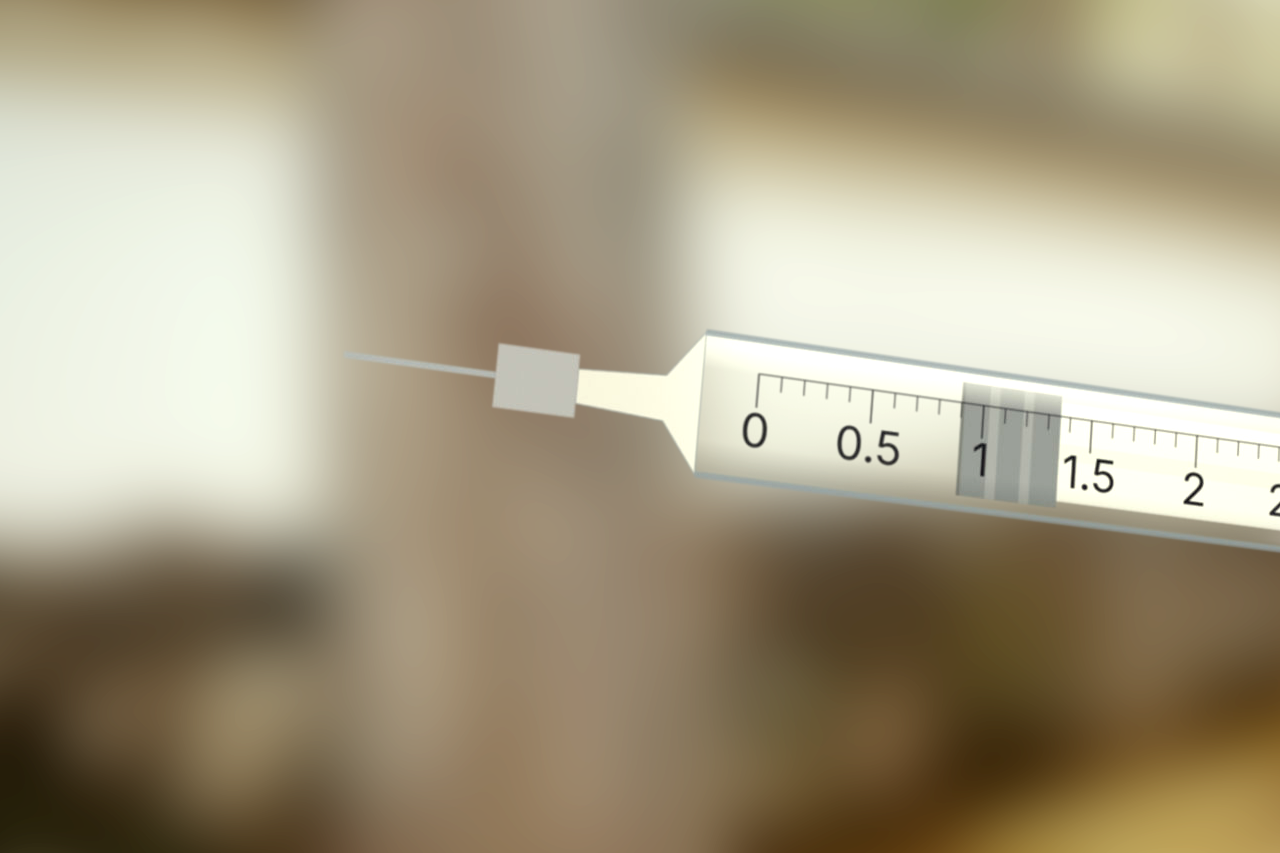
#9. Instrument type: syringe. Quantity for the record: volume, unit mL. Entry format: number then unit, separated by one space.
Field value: 0.9 mL
